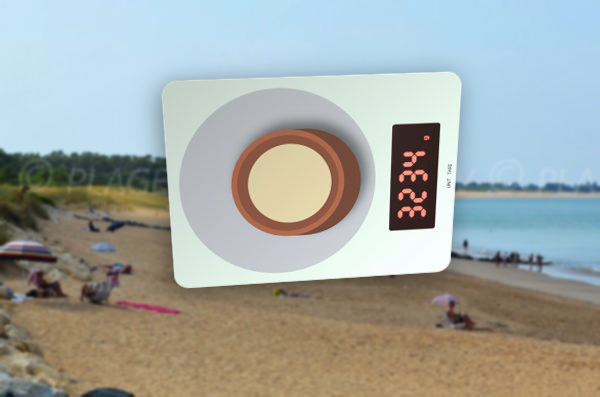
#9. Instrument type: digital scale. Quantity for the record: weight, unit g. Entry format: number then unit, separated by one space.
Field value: 3234 g
